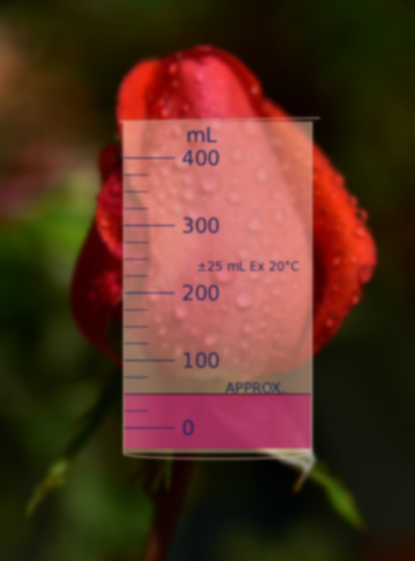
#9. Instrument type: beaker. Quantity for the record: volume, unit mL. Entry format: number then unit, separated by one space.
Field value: 50 mL
